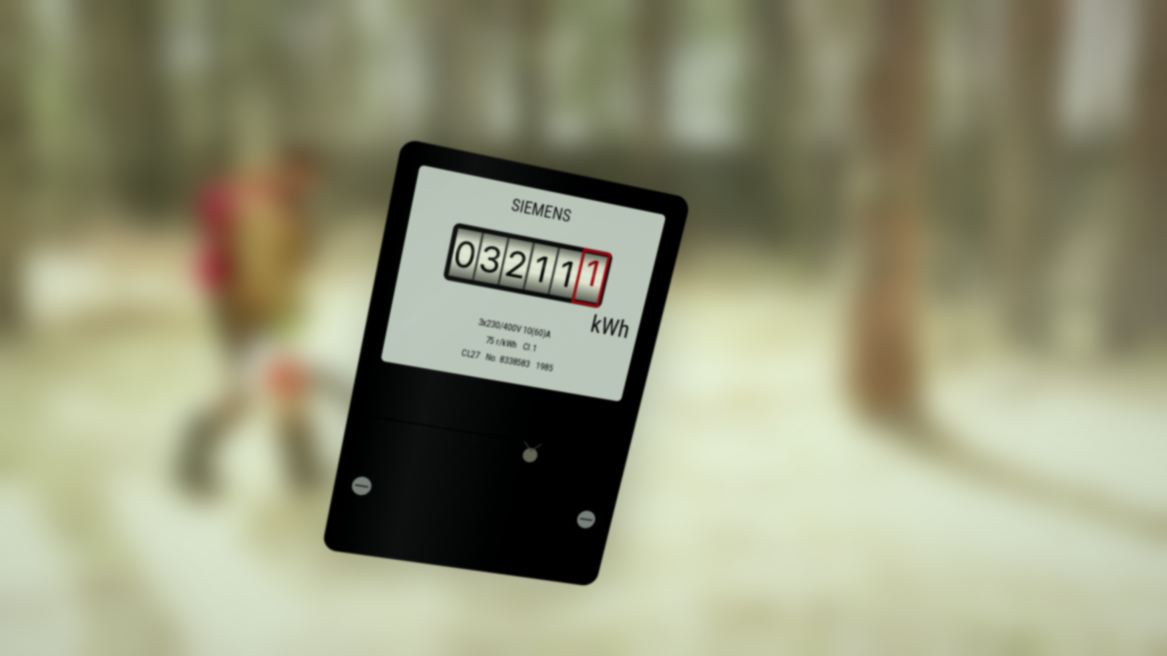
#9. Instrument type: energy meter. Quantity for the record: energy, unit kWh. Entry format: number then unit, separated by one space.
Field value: 3211.1 kWh
